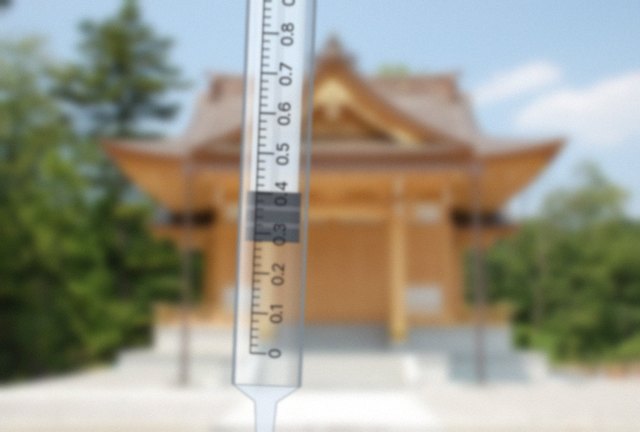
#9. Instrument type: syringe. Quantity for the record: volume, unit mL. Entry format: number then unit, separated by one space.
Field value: 0.28 mL
